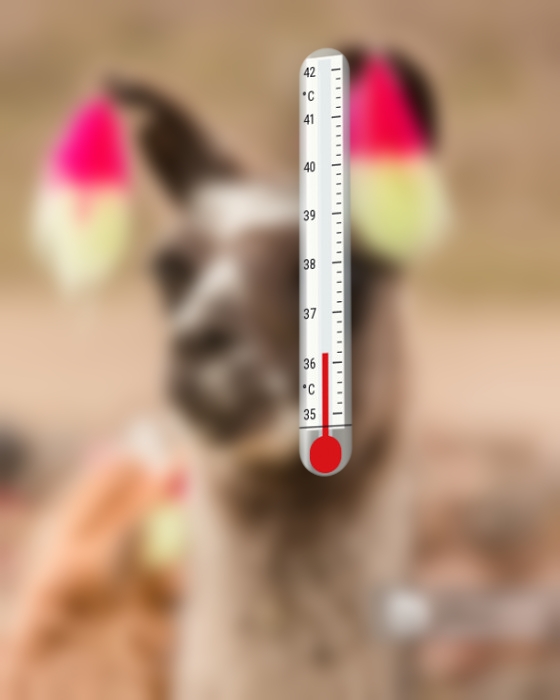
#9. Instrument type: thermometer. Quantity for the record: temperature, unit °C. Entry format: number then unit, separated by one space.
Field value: 36.2 °C
